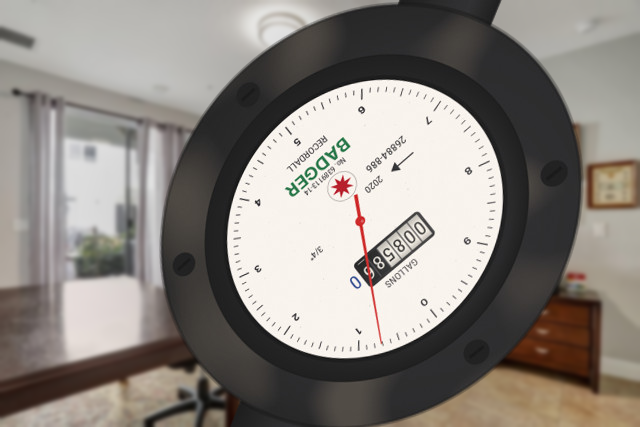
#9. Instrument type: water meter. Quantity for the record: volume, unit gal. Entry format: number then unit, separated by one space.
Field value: 85860.7 gal
